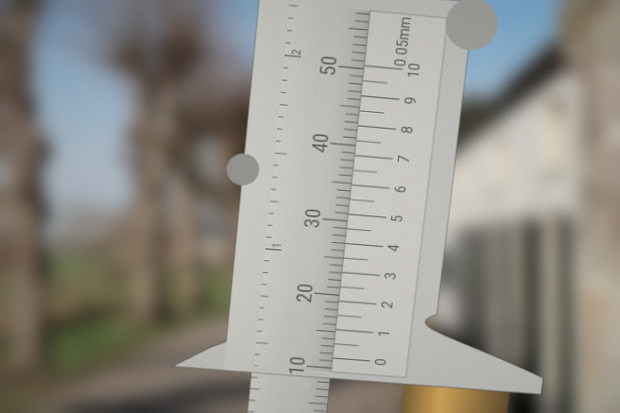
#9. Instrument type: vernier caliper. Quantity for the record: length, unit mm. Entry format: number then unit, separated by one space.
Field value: 11.4 mm
